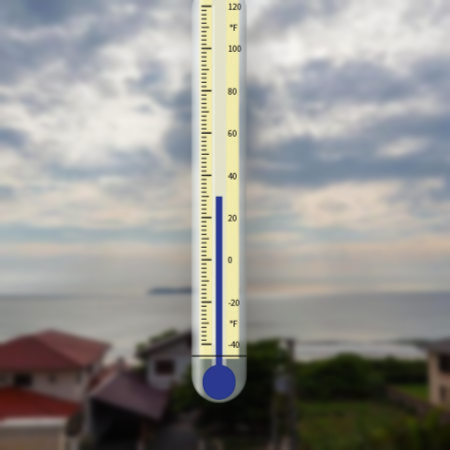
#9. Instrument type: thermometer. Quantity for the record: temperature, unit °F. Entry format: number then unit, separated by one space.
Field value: 30 °F
